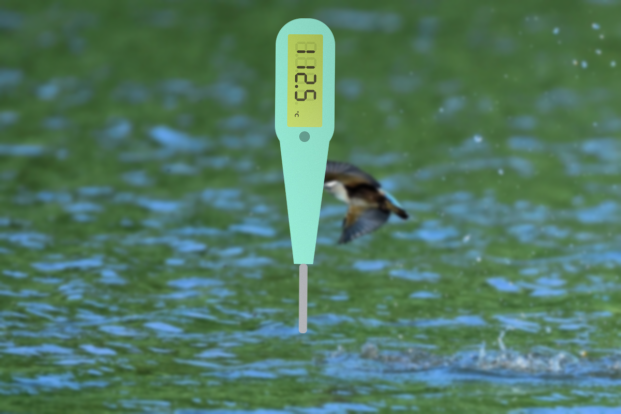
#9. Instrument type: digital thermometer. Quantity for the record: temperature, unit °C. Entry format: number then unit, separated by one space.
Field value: 112.5 °C
